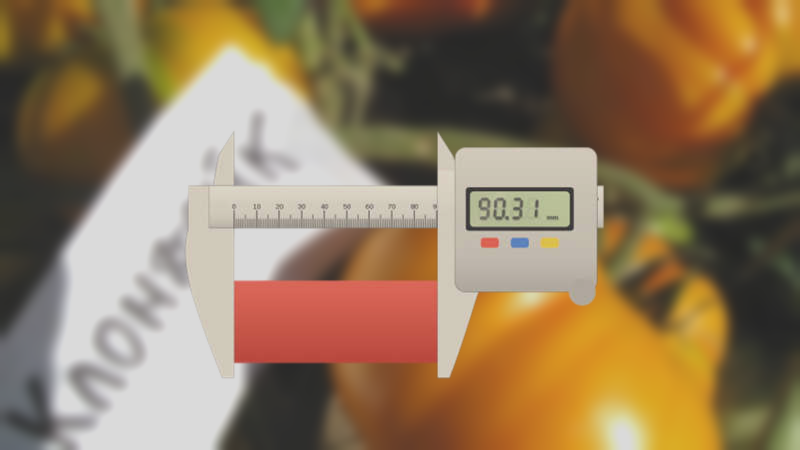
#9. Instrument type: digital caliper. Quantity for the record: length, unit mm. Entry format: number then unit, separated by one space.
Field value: 90.31 mm
